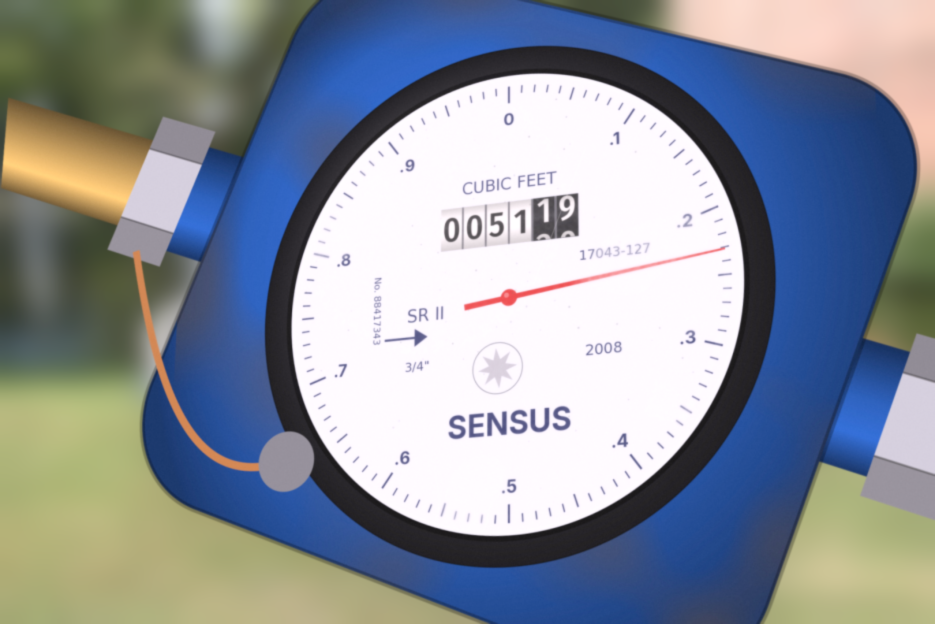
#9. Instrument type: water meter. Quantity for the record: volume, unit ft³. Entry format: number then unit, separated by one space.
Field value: 5119.23 ft³
